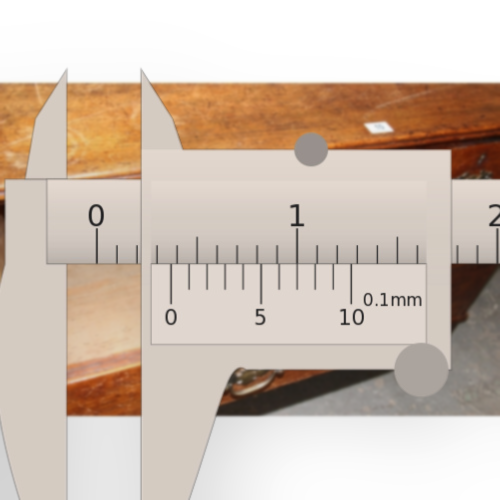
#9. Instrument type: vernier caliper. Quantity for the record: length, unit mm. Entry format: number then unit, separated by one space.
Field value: 3.7 mm
